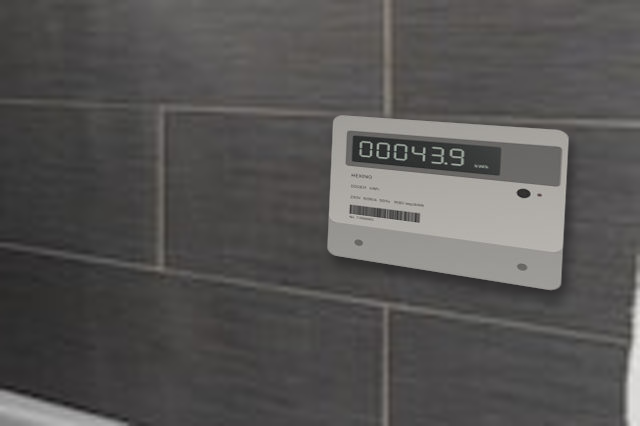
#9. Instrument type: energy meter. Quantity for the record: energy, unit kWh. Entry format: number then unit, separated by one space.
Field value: 43.9 kWh
